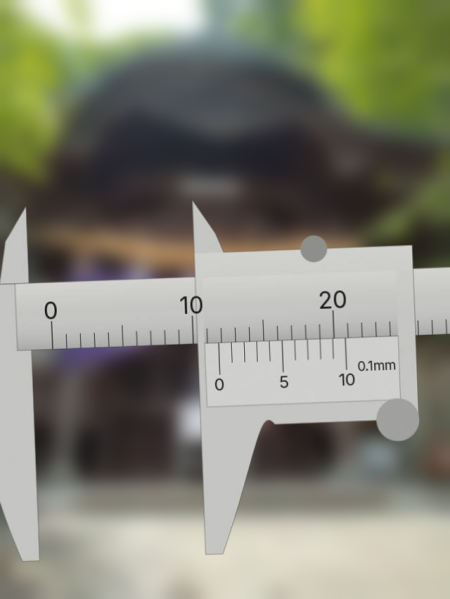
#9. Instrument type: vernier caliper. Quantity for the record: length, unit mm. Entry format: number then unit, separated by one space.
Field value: 11.8 mm
